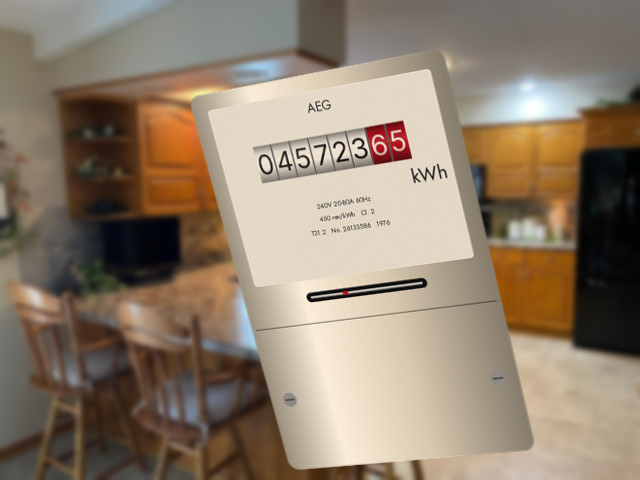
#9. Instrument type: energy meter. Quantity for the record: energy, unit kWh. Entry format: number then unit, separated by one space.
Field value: 45723.65 kWh
